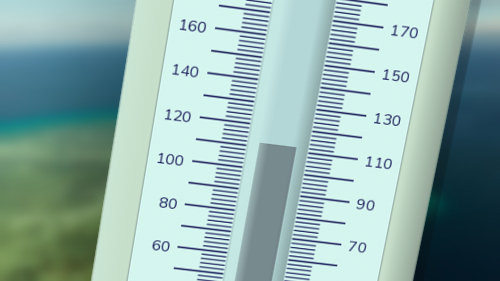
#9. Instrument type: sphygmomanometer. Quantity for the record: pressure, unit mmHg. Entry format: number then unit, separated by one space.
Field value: 112 mmHg
